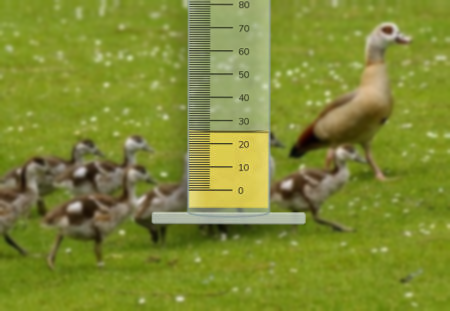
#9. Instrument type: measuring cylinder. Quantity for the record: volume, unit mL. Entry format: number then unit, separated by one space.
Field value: 25 mL
